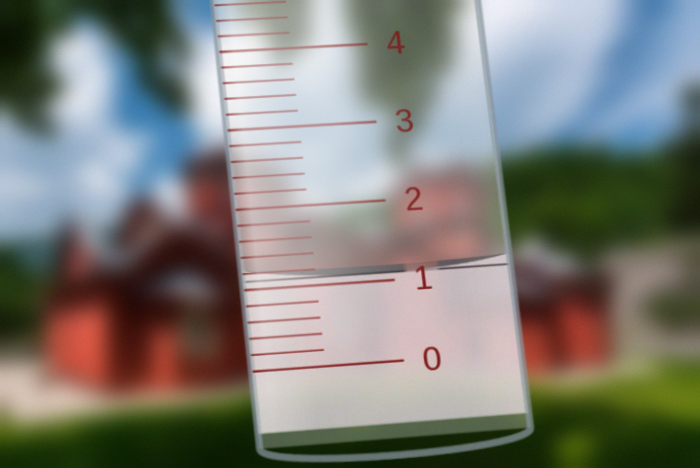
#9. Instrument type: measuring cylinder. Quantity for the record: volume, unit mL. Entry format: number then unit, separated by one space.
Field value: 1.1 mL
